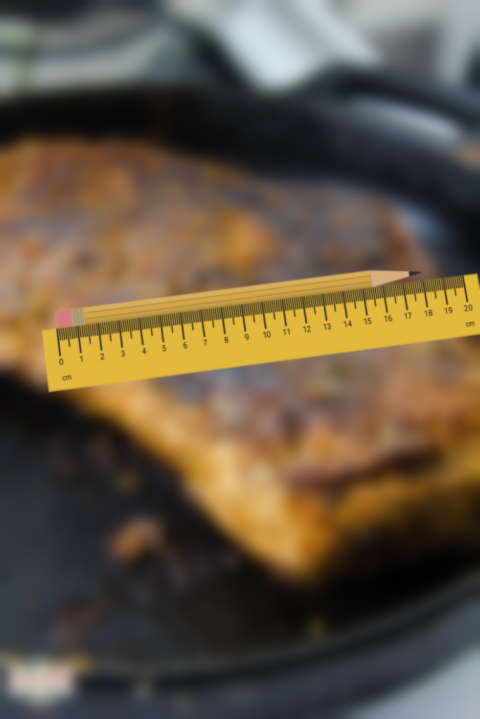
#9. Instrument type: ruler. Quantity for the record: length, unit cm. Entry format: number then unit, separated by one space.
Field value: 18 cm
